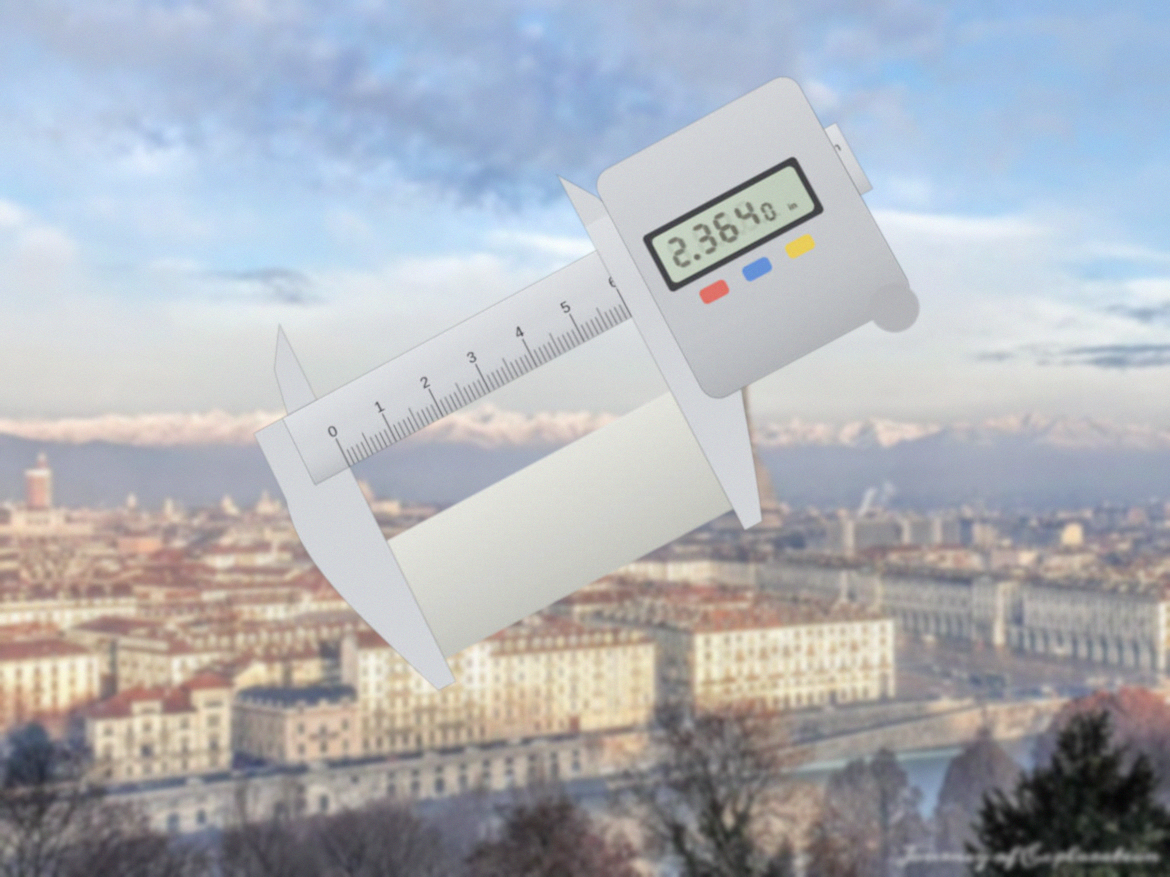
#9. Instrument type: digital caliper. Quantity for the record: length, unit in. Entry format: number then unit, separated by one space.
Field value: 2.3640 in
